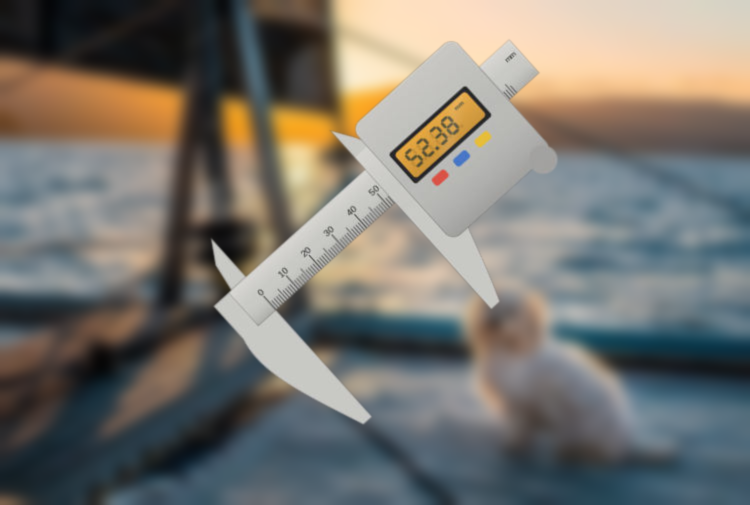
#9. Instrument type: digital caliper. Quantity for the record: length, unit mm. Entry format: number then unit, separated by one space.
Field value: 52.38 mm
